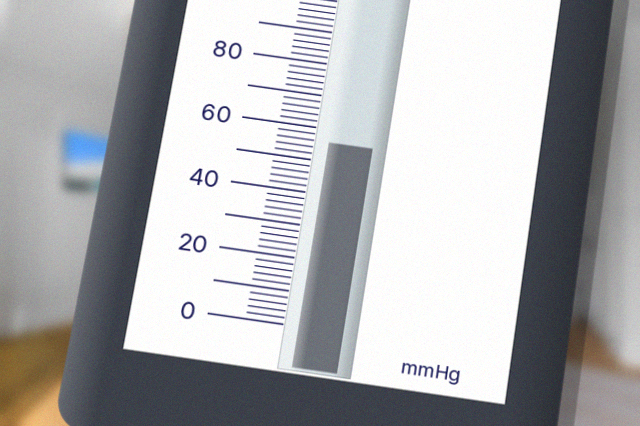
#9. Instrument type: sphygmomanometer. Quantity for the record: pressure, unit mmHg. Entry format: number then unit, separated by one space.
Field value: 56 mmHg
